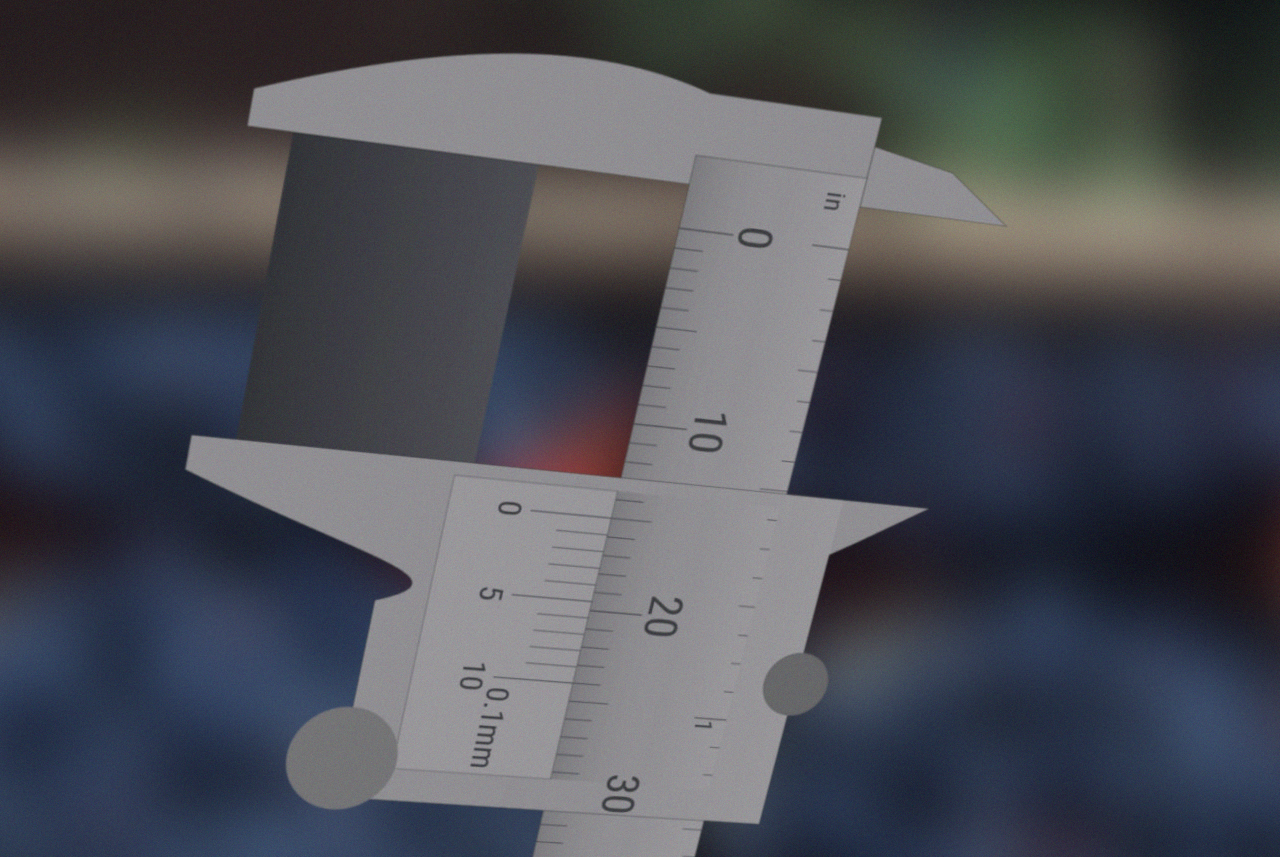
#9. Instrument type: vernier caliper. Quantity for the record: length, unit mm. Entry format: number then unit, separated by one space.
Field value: 15.0 mm
